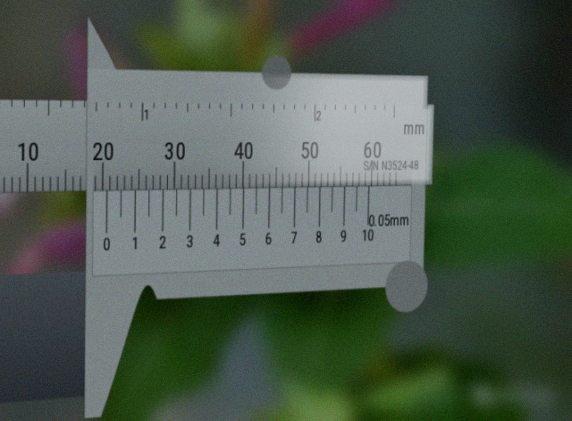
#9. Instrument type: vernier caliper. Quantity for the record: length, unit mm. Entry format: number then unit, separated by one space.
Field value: 20.6 mm
